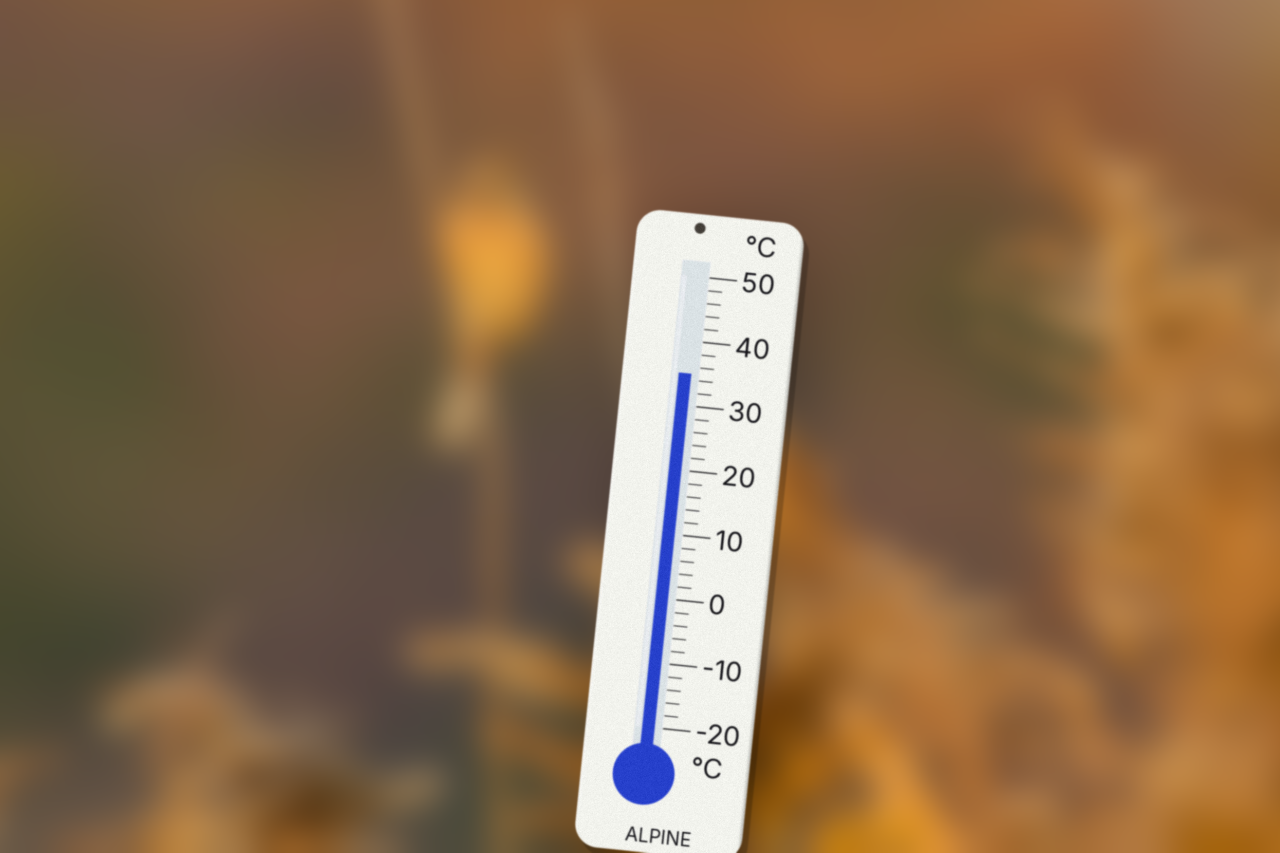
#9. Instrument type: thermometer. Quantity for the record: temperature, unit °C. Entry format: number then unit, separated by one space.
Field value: 35 °C
